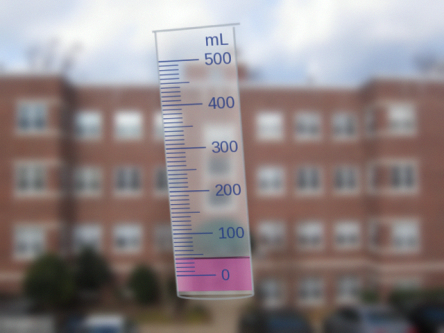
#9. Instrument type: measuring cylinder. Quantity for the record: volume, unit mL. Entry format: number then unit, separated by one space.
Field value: 40 mL
